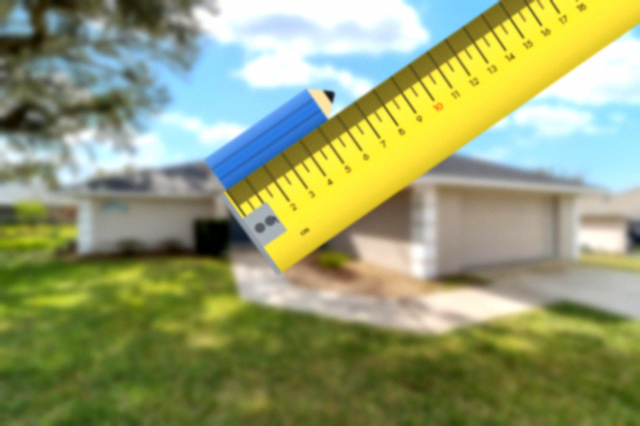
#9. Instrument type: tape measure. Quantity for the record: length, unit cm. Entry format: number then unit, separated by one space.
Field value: 6.5 cm
